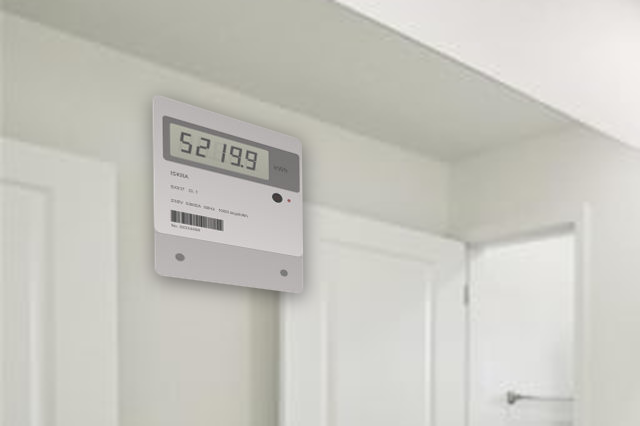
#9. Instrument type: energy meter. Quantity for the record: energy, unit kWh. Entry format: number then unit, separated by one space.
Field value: 5219.9 kWh
